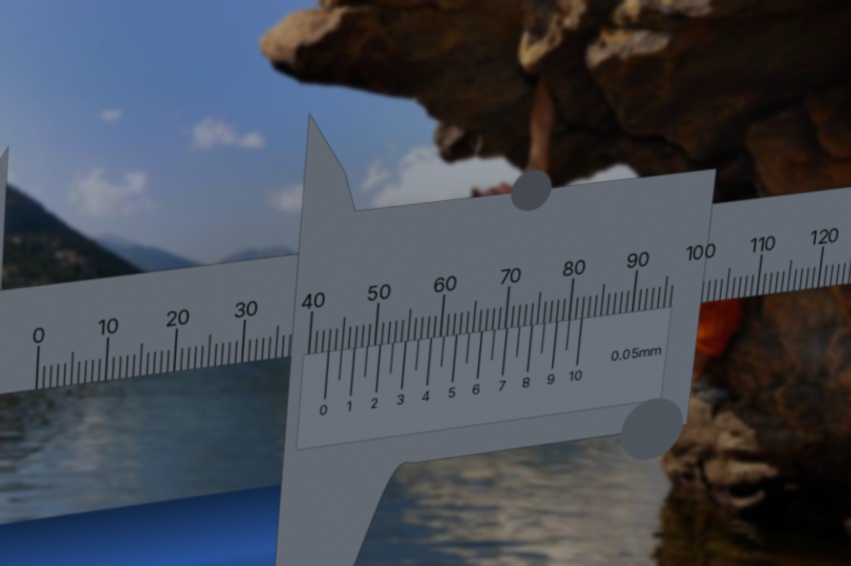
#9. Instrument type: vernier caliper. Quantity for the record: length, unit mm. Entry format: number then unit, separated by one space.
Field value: 43.0 mm
